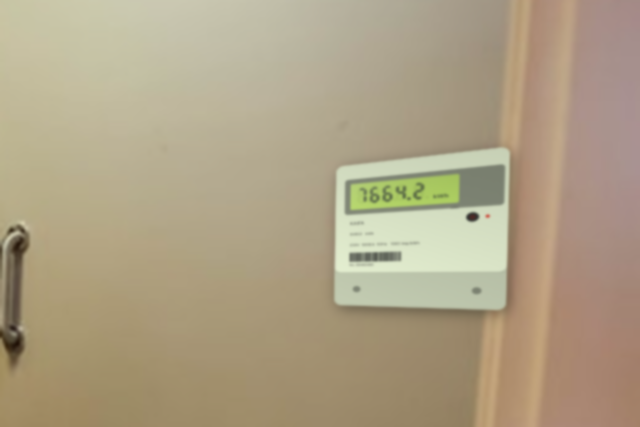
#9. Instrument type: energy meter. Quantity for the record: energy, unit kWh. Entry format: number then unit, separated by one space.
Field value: 7664.2 kWh
